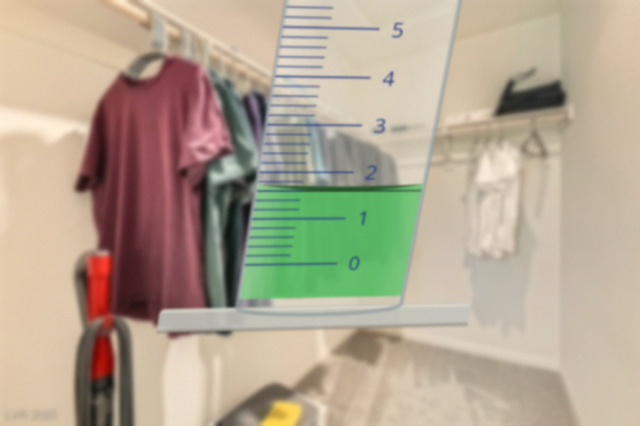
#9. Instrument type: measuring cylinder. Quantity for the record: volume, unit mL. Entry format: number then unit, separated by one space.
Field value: 1.6 mL
